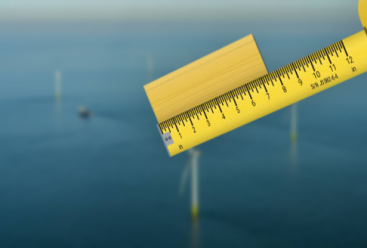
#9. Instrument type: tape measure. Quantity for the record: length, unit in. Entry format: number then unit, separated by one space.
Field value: 7.5 in
